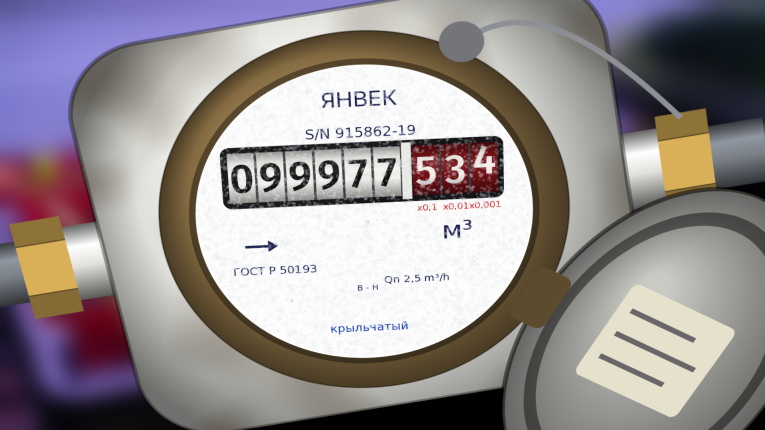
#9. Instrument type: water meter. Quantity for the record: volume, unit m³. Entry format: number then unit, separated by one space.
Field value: 99977.534 m³
